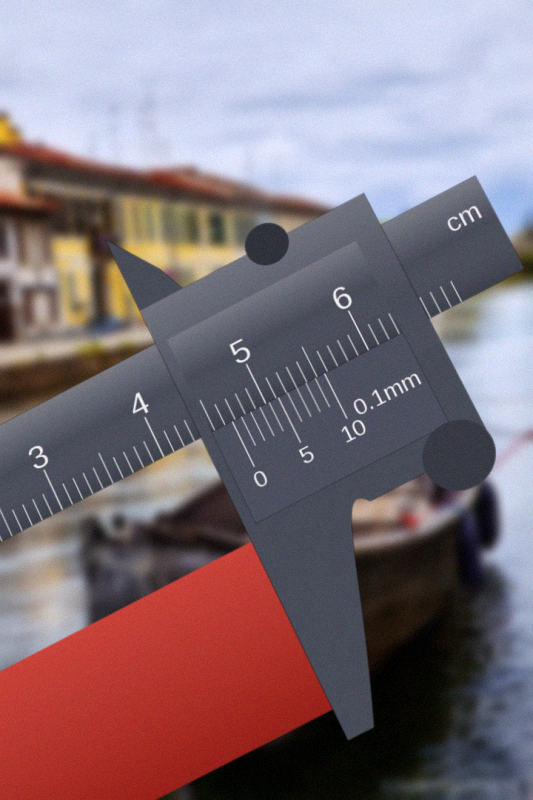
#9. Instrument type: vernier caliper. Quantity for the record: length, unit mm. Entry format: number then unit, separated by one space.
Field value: 46.7 mm
